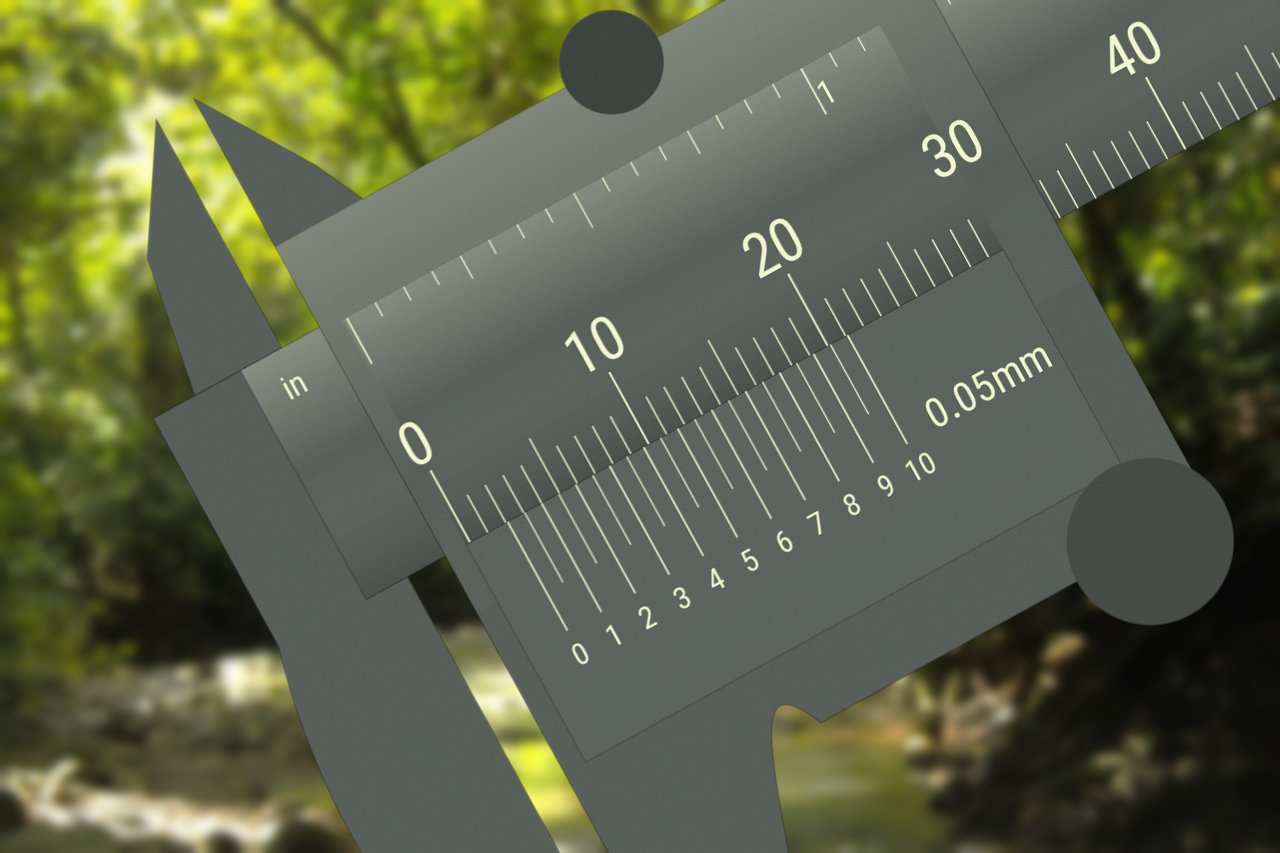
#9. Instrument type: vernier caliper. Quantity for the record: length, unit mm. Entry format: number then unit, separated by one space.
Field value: 2.1 mm
